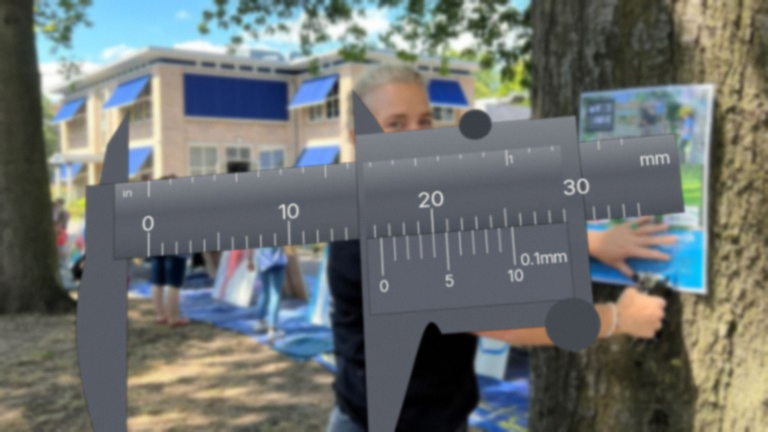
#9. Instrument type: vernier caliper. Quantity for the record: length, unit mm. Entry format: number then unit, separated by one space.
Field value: 16.4 mm
